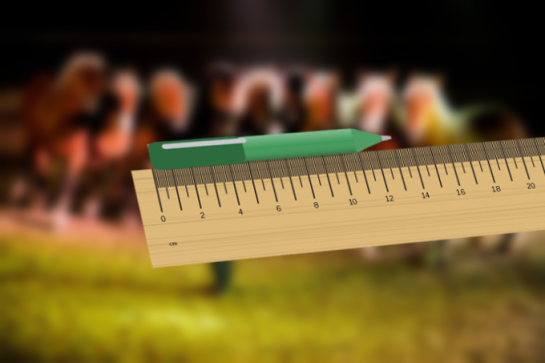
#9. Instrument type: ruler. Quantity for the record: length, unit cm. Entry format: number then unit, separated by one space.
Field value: 13 cm
